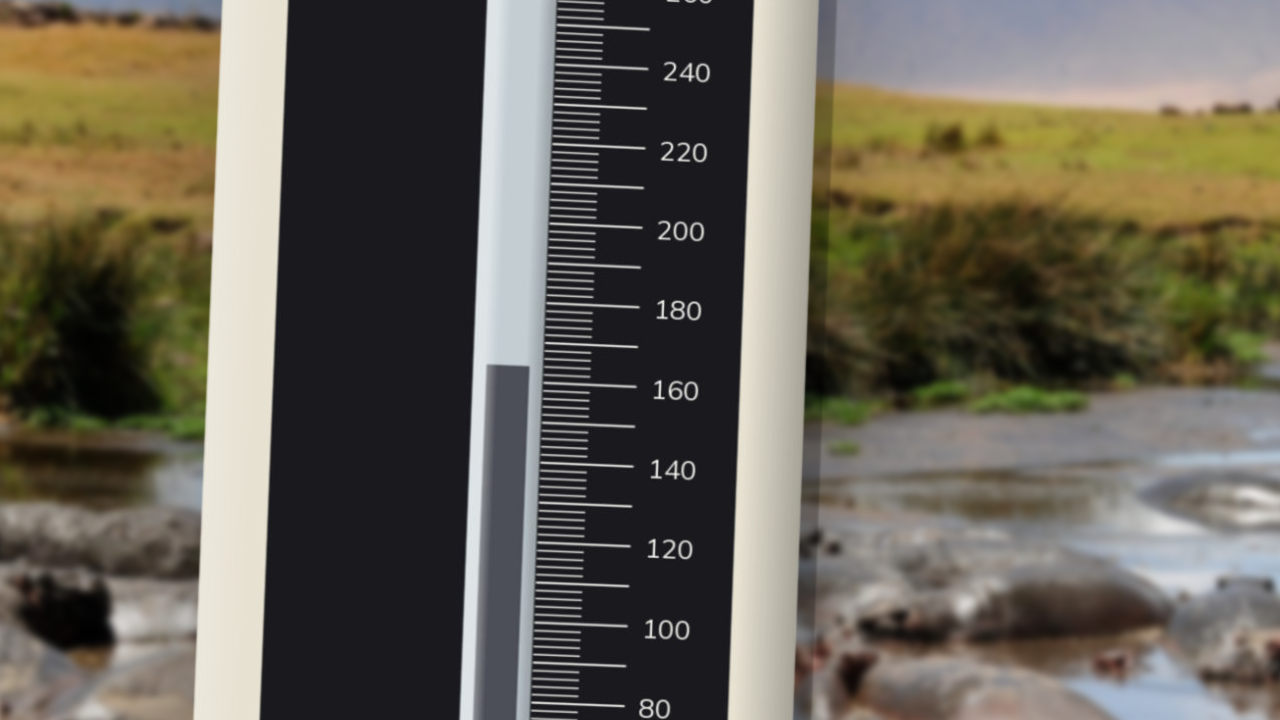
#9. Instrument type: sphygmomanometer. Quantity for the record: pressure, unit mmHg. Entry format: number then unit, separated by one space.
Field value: 164 mmHg
